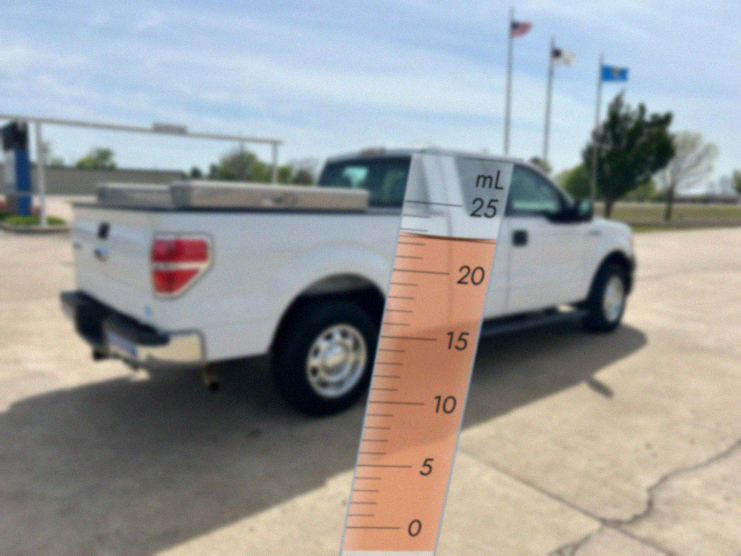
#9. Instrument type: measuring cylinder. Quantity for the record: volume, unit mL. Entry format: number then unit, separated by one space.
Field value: 22.5 mL
